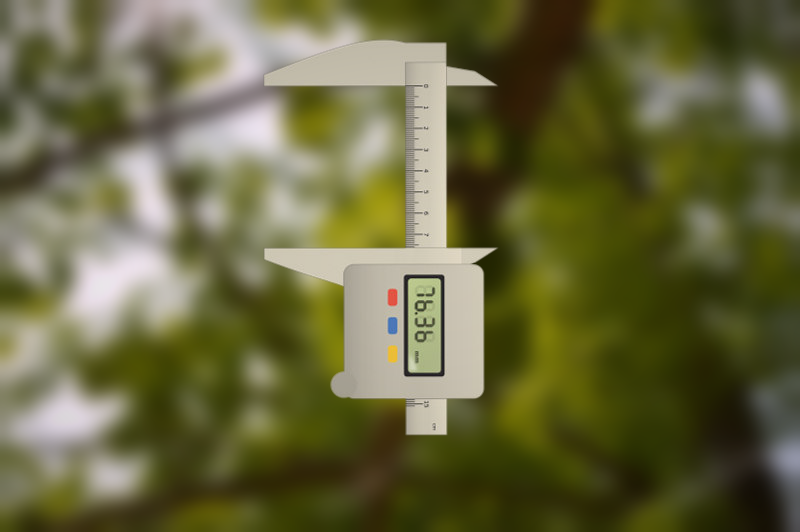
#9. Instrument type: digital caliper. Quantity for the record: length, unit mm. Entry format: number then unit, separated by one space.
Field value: 76.36 mm
